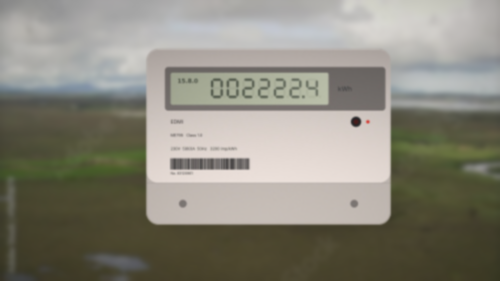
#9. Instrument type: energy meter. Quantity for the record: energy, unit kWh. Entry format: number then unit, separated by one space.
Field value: 2222.4 kWh
